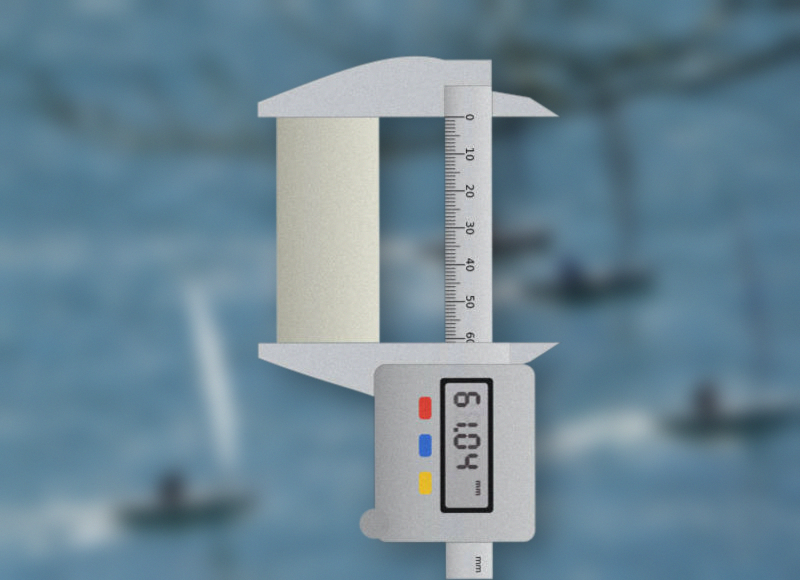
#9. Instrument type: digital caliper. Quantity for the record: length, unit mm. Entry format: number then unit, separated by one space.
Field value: 61.04 mm
